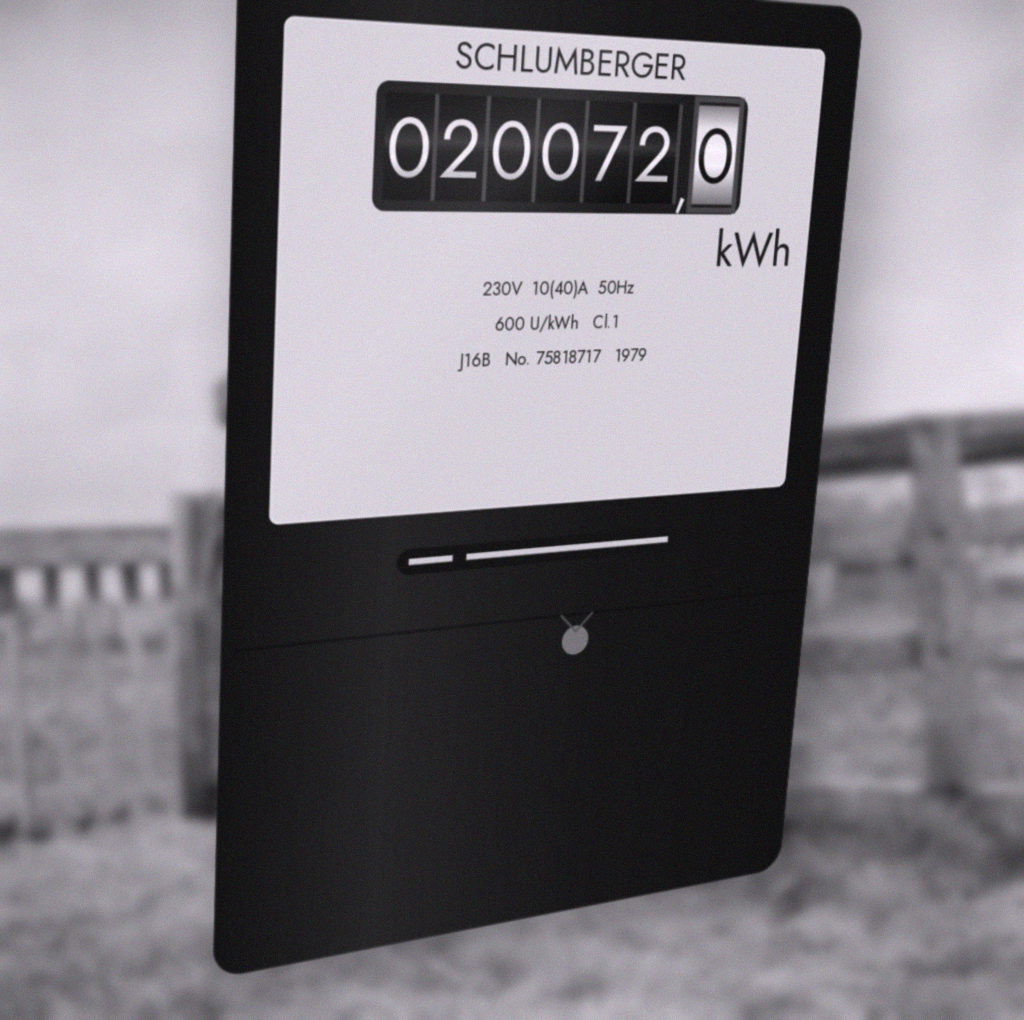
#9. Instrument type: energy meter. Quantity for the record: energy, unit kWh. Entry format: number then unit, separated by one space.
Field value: 20072.0 kWh
